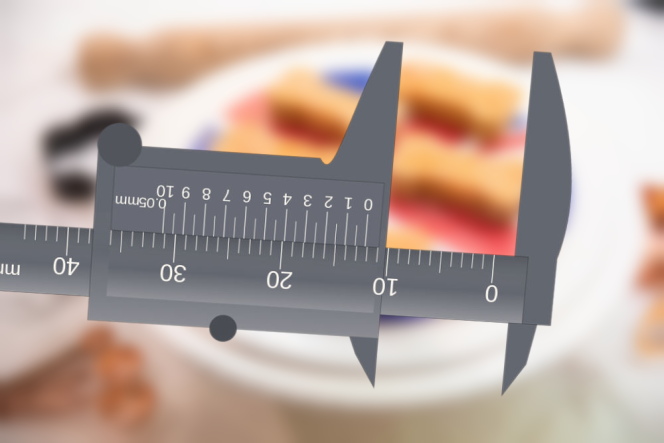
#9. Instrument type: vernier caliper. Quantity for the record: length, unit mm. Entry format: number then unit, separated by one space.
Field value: 12.2 mm
